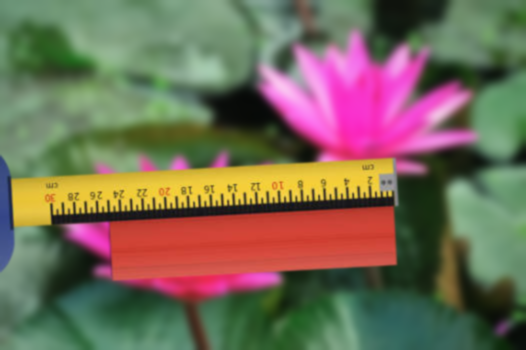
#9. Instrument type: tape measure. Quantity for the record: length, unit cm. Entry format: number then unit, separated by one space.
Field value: 25 cm
